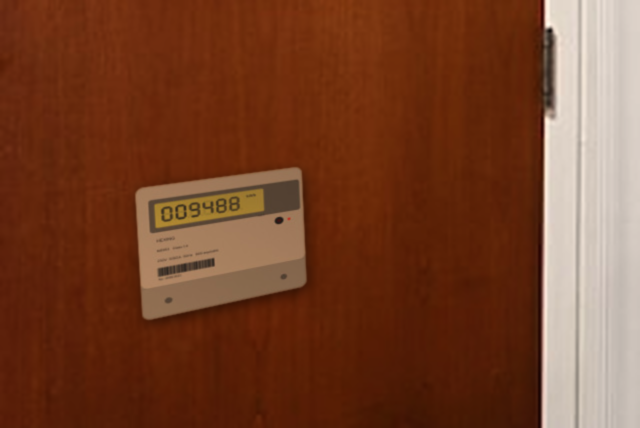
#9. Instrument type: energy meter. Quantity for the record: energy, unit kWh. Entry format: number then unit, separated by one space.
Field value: 9488 kWh
